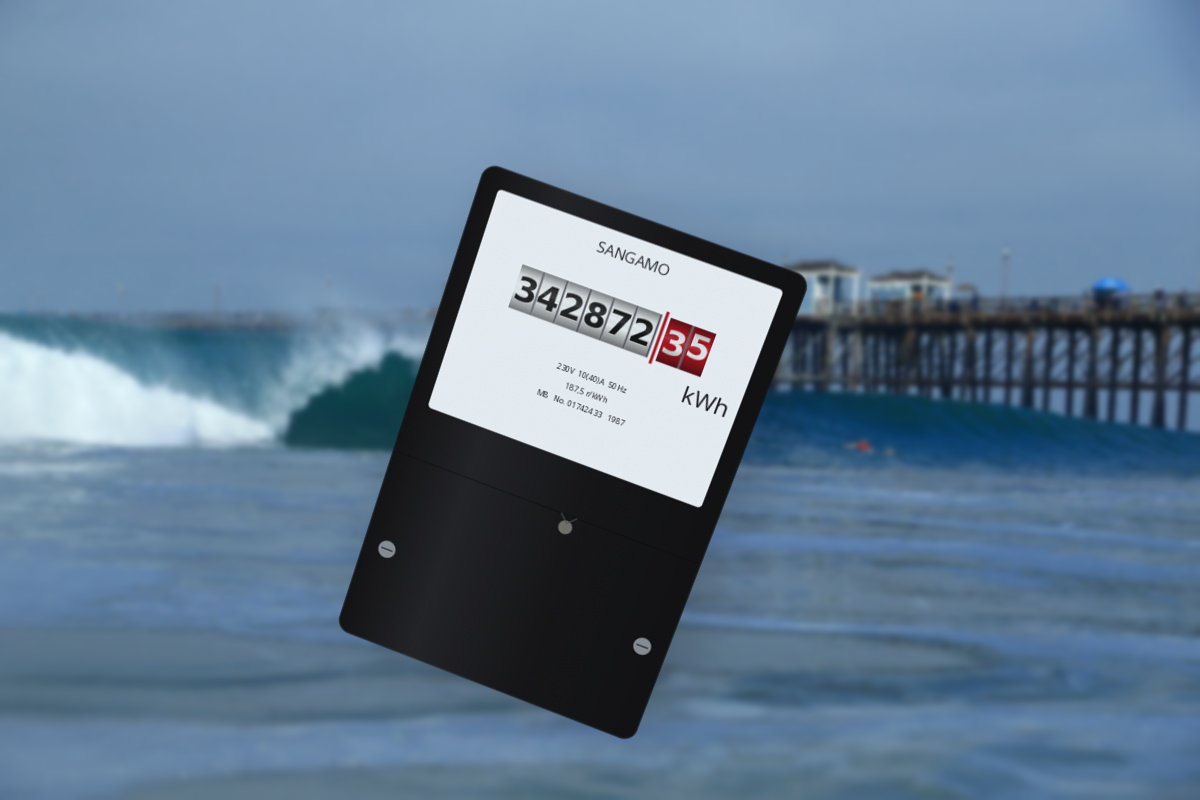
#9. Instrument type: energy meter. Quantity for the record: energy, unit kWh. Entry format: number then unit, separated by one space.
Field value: 342872.35 kWh
